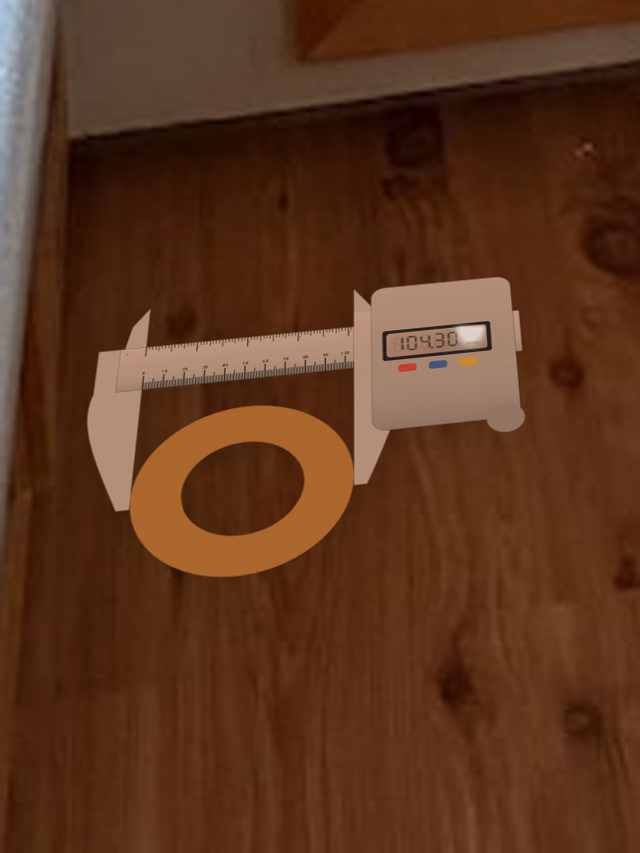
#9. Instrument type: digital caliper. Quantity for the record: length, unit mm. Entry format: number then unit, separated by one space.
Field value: 104.30 mm
